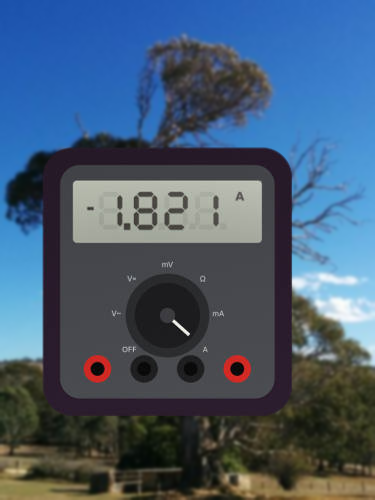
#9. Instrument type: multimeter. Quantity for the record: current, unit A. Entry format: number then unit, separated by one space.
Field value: -1.821 A
